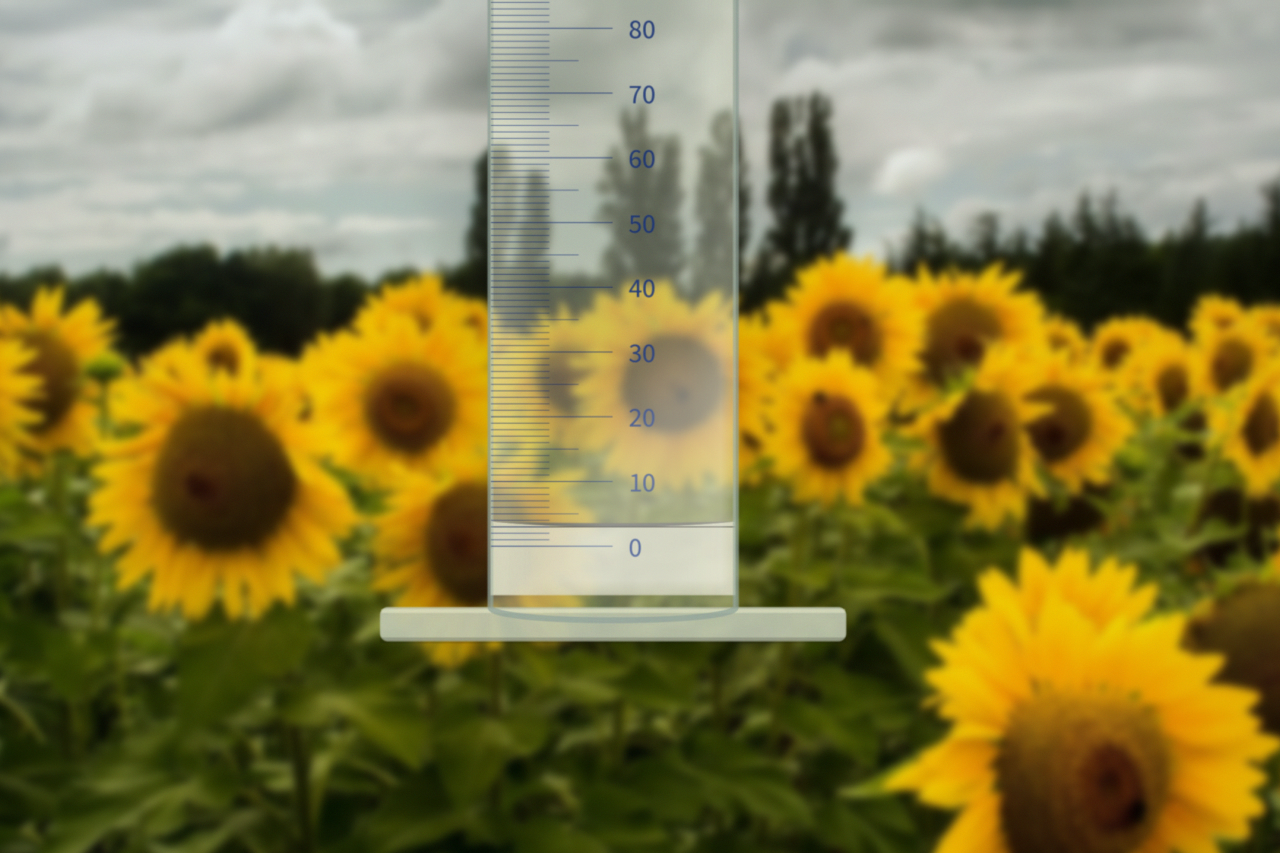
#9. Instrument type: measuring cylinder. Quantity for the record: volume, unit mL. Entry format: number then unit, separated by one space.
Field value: 3 mL
